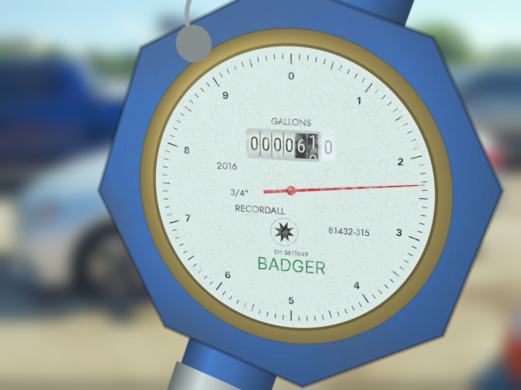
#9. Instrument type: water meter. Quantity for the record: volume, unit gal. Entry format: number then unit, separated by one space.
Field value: 612.3 gal
